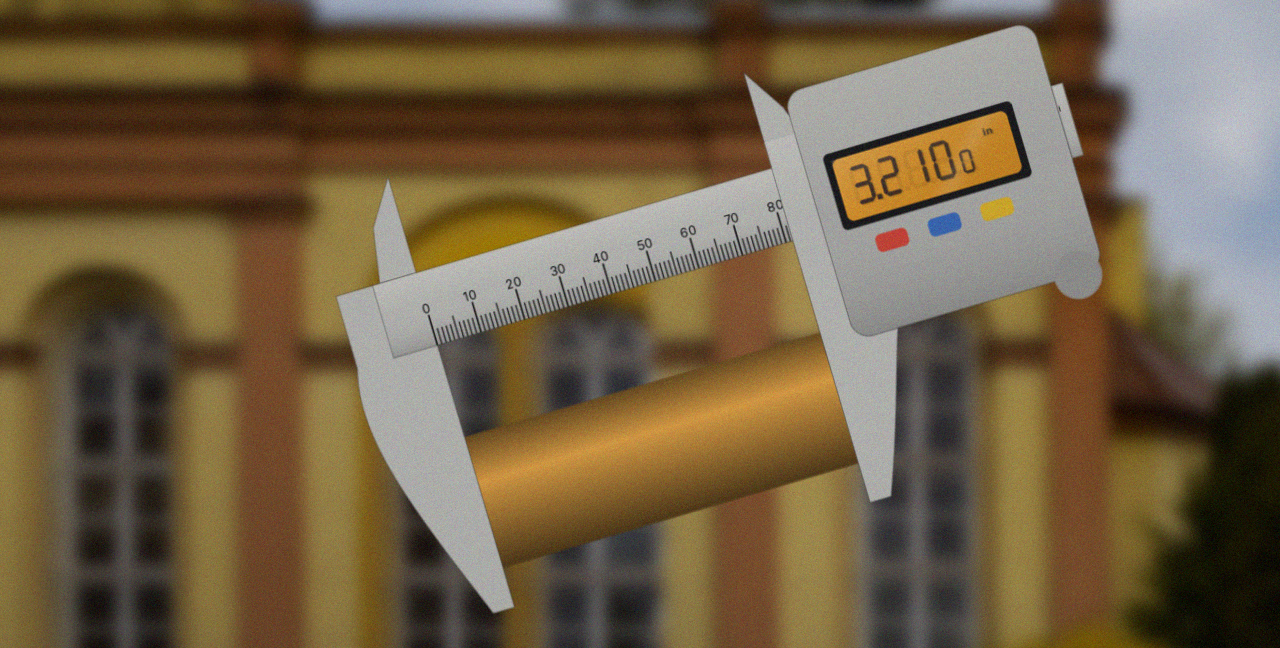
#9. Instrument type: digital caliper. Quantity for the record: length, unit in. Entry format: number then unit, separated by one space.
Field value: 3.2100 in
